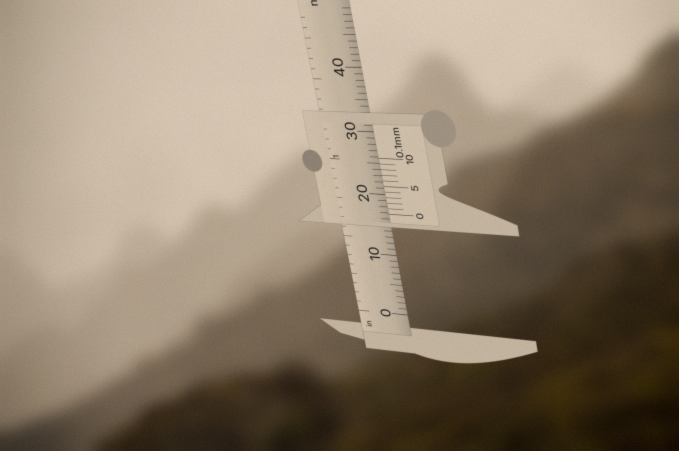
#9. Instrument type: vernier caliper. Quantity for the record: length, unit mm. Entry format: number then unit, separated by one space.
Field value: 16.8 mm
